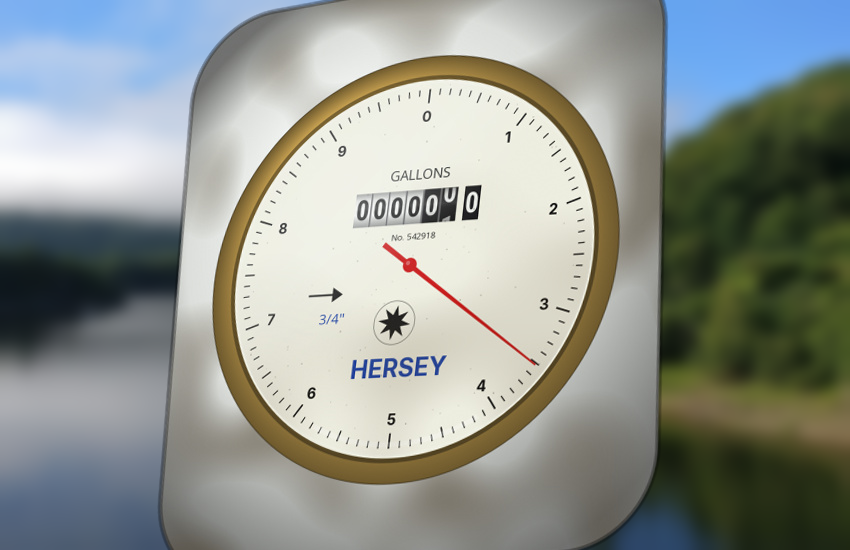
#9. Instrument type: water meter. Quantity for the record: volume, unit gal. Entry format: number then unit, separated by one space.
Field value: 3.5 gal
